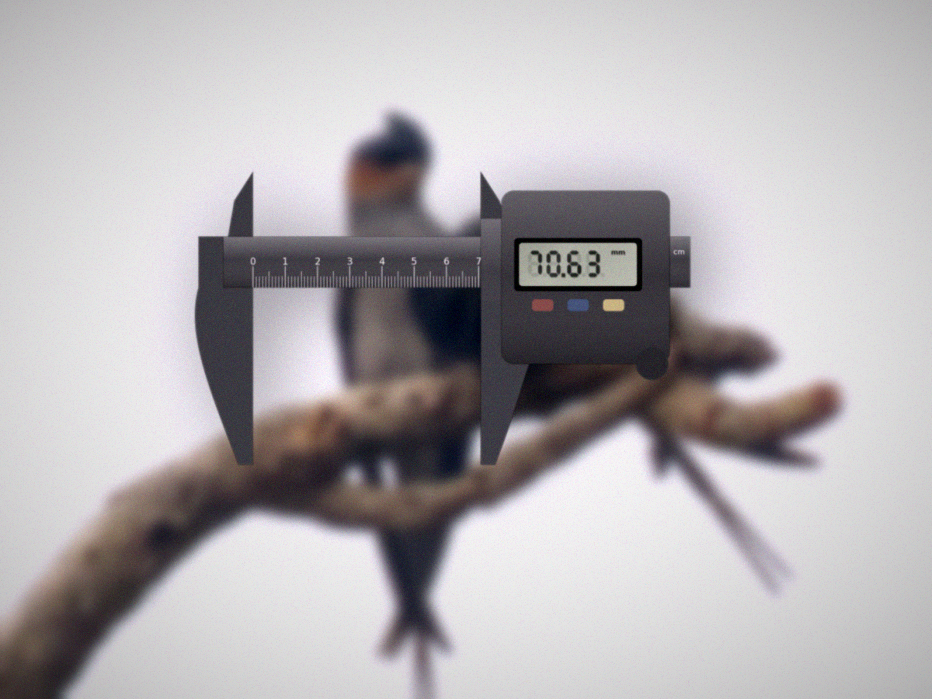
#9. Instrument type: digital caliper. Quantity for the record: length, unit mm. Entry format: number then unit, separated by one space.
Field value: 70.63 mm
